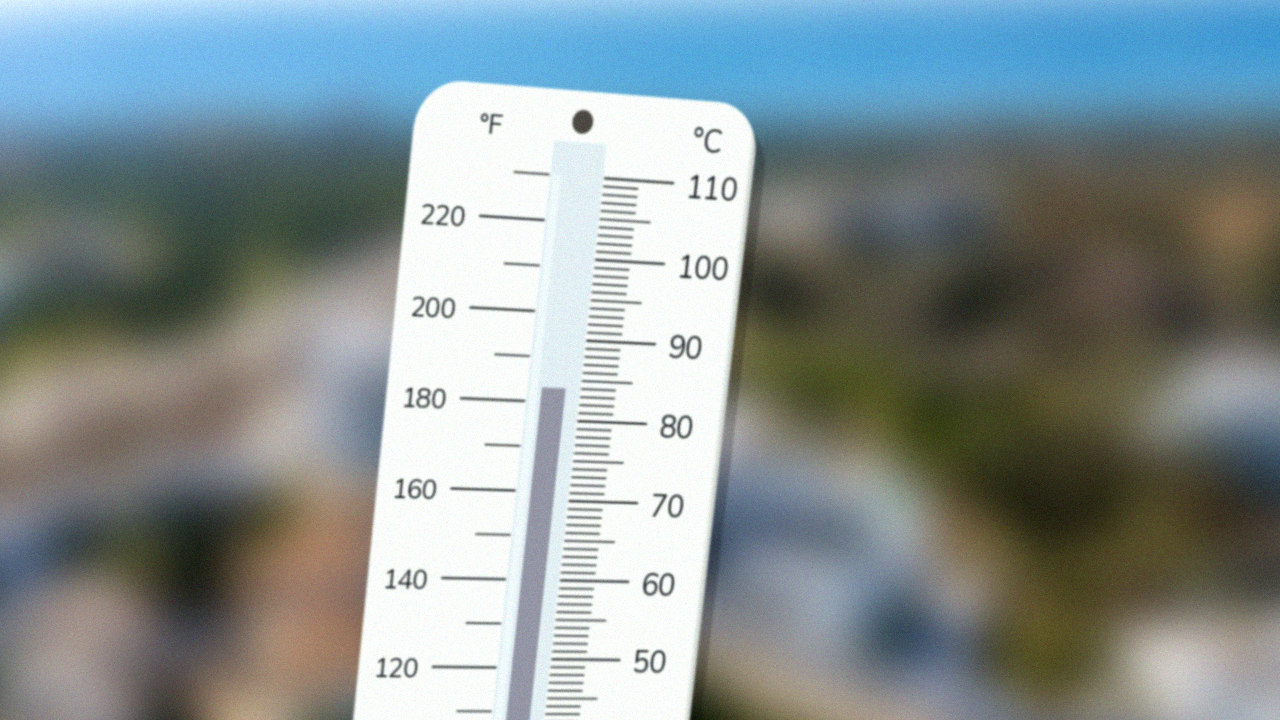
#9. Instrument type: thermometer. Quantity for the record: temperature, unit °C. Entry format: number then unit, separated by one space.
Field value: 84 °C
